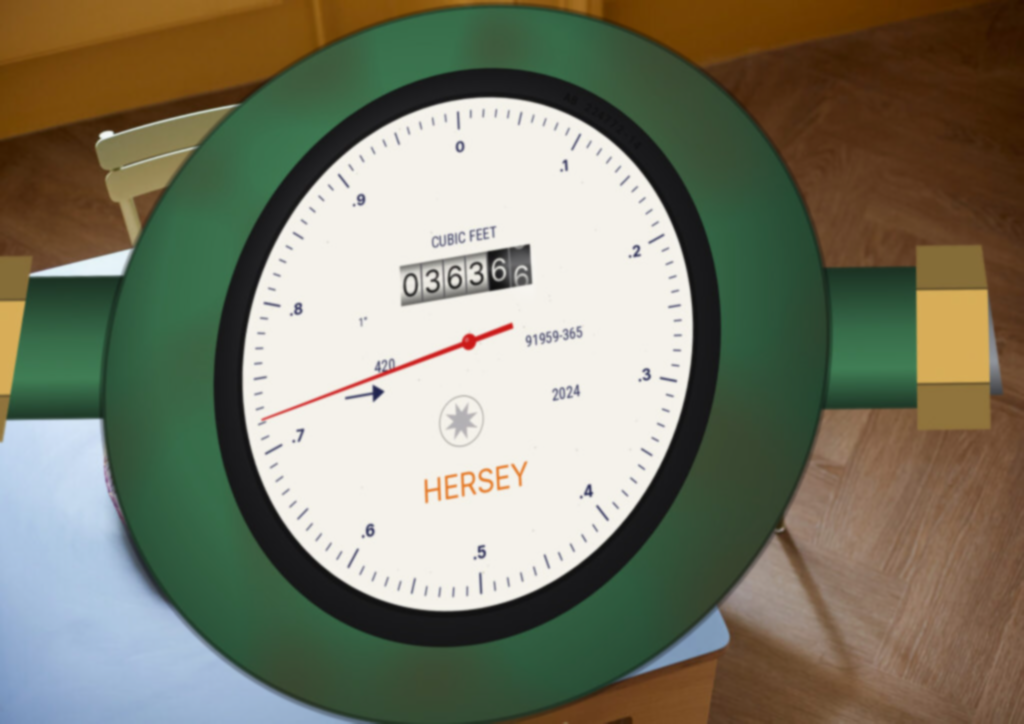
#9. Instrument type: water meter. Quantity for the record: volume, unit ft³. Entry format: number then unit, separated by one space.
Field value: 36365.72 ft³
